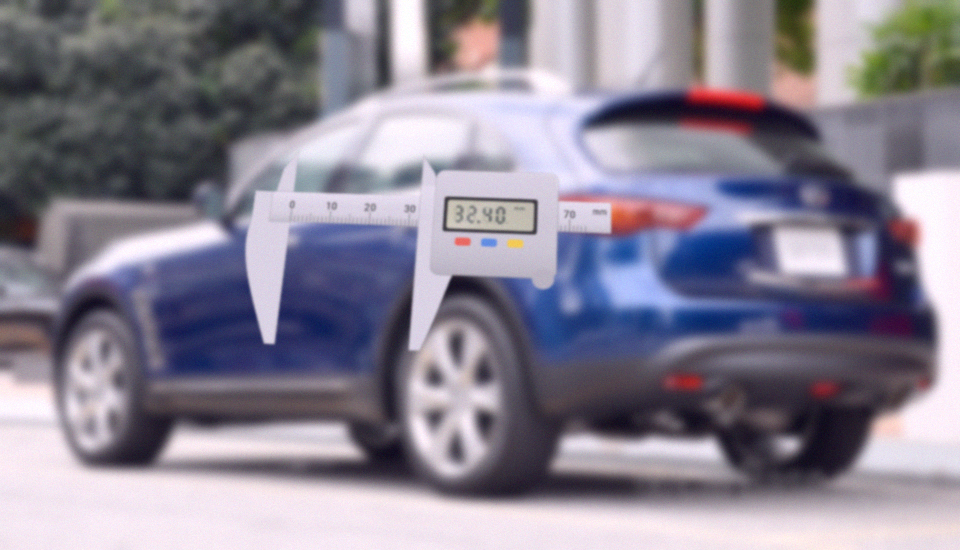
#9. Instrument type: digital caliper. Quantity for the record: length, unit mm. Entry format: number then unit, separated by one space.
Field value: 32.40 mm
